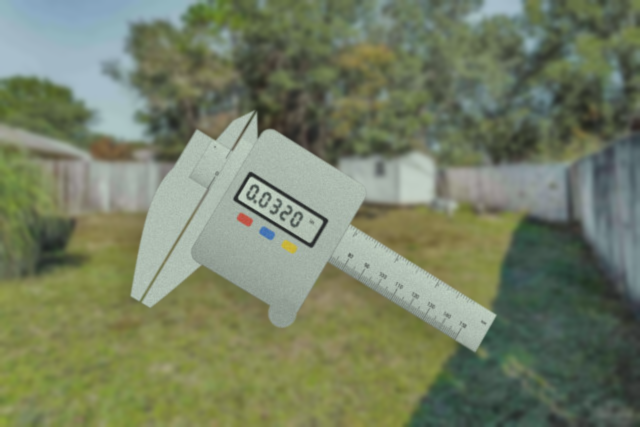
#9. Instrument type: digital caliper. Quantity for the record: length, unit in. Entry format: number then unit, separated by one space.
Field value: 0.0320 in
